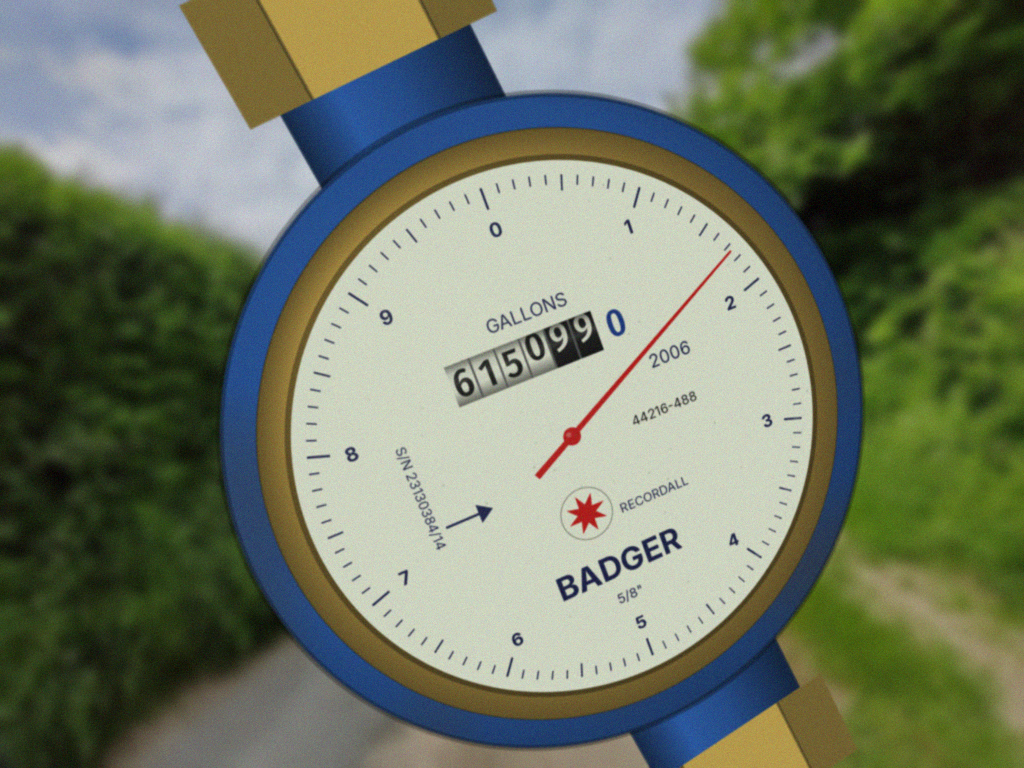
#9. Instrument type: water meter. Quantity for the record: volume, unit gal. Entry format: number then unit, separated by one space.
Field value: 6150991.7 gal
